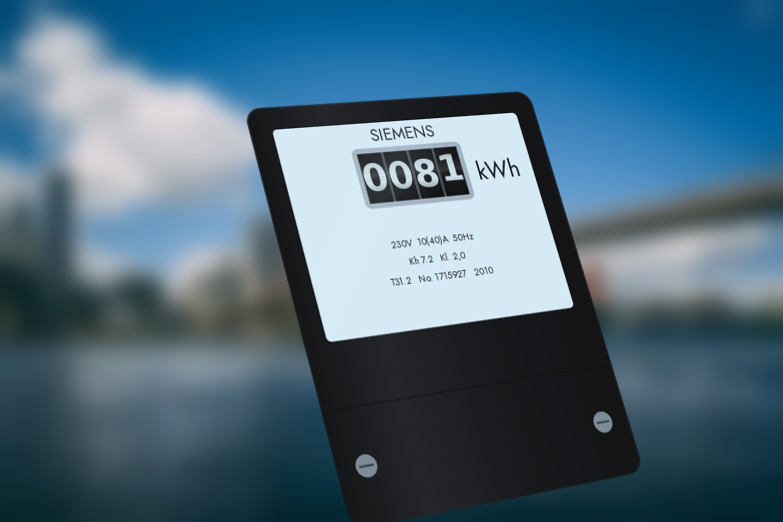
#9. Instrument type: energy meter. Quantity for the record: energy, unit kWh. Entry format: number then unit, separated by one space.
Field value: 81 kWh
